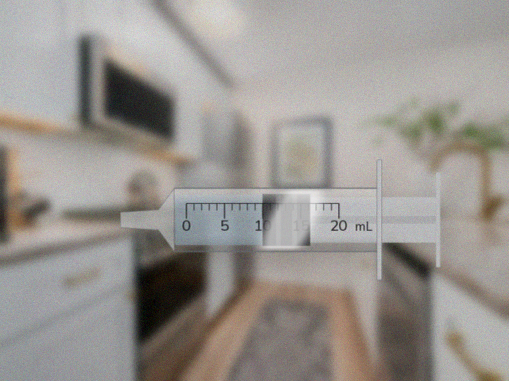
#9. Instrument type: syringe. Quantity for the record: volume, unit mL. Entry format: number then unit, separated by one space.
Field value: 10 mL
